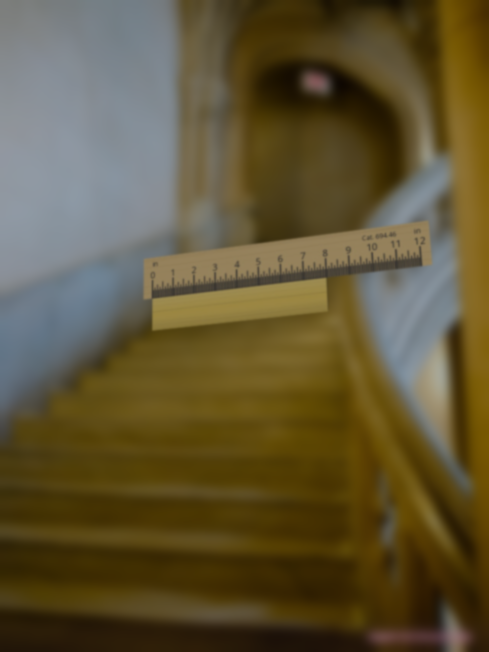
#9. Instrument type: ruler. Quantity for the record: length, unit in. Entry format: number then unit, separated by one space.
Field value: 8 in
